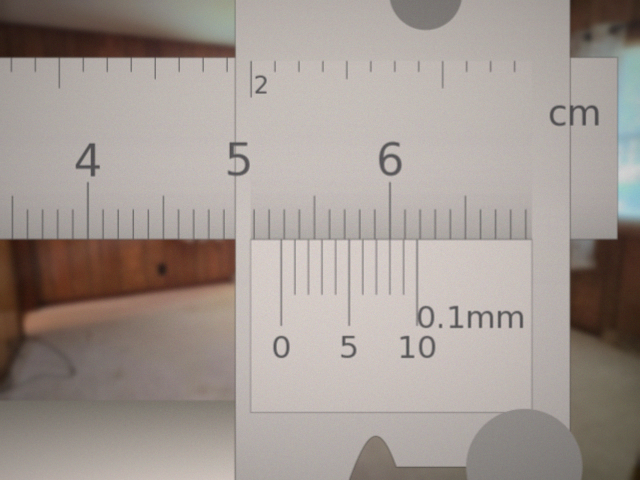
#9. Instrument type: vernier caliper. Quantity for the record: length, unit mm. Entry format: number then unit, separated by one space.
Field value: 52.8 mm
